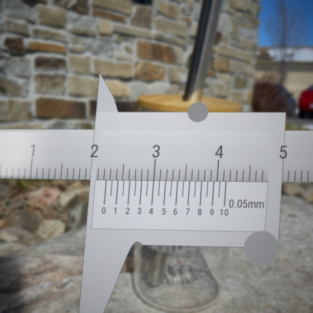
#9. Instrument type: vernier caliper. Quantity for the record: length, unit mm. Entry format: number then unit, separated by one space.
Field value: 22.4 mm
